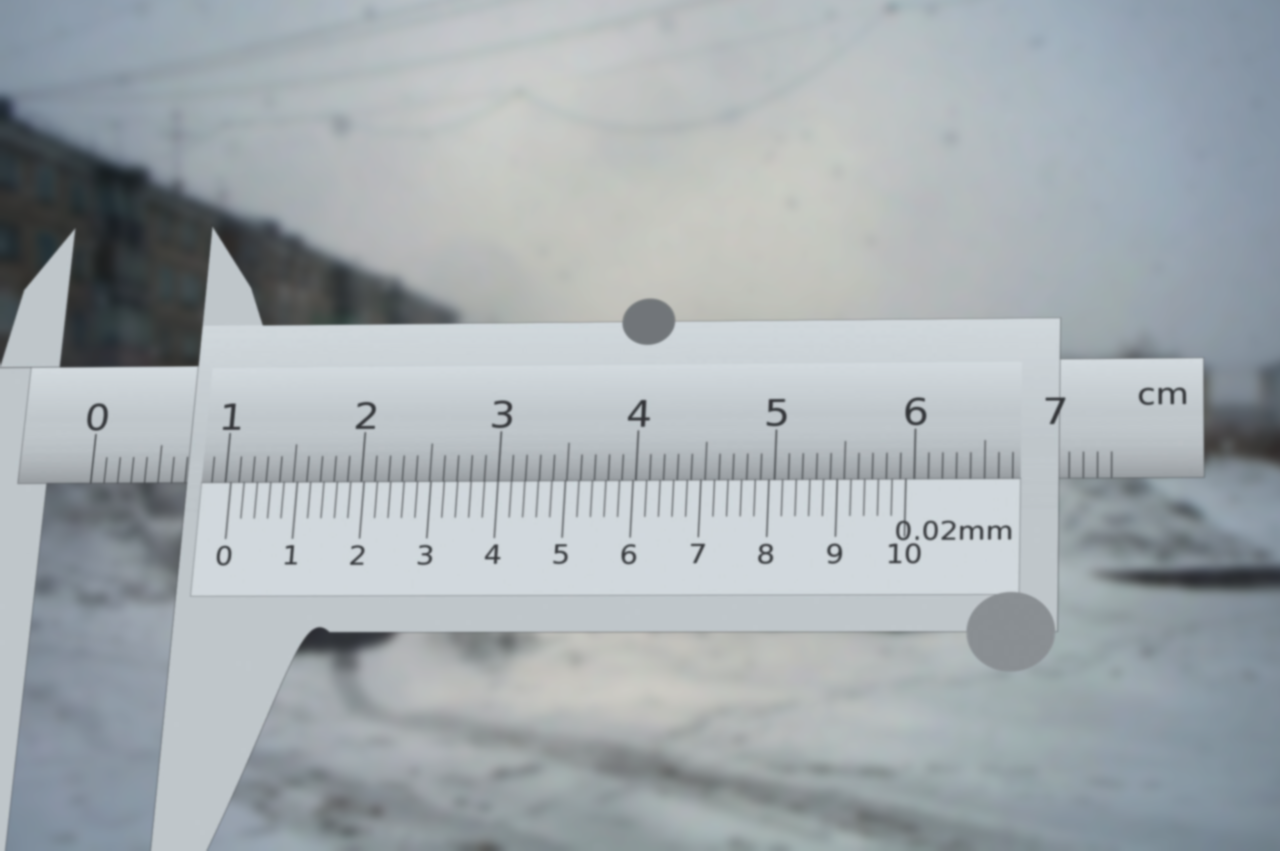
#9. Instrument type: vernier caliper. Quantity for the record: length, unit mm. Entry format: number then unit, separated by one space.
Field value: 10.4 mm
